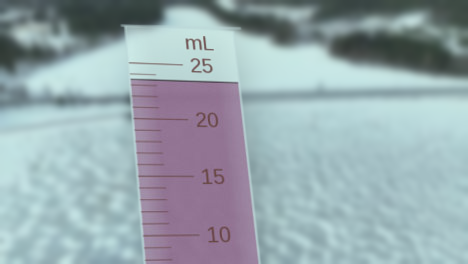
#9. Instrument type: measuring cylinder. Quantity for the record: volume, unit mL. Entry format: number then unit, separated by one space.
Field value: 23.5 mL
